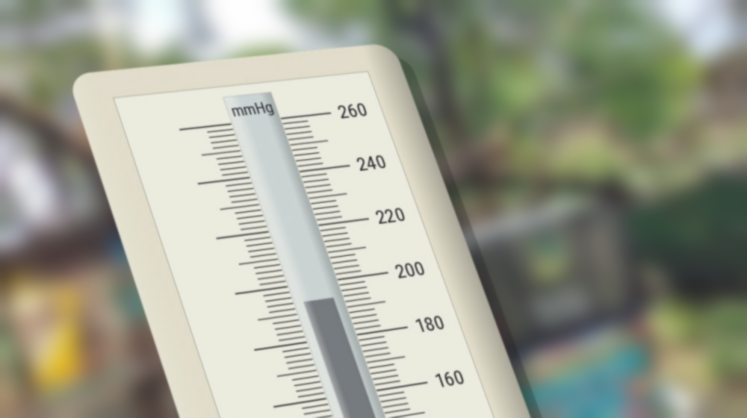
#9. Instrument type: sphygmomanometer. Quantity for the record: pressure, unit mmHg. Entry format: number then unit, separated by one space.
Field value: 194 mmHg
